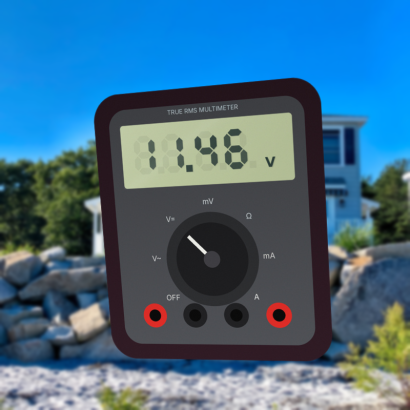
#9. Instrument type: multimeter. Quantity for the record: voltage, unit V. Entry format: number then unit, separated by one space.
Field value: 11.46 V
